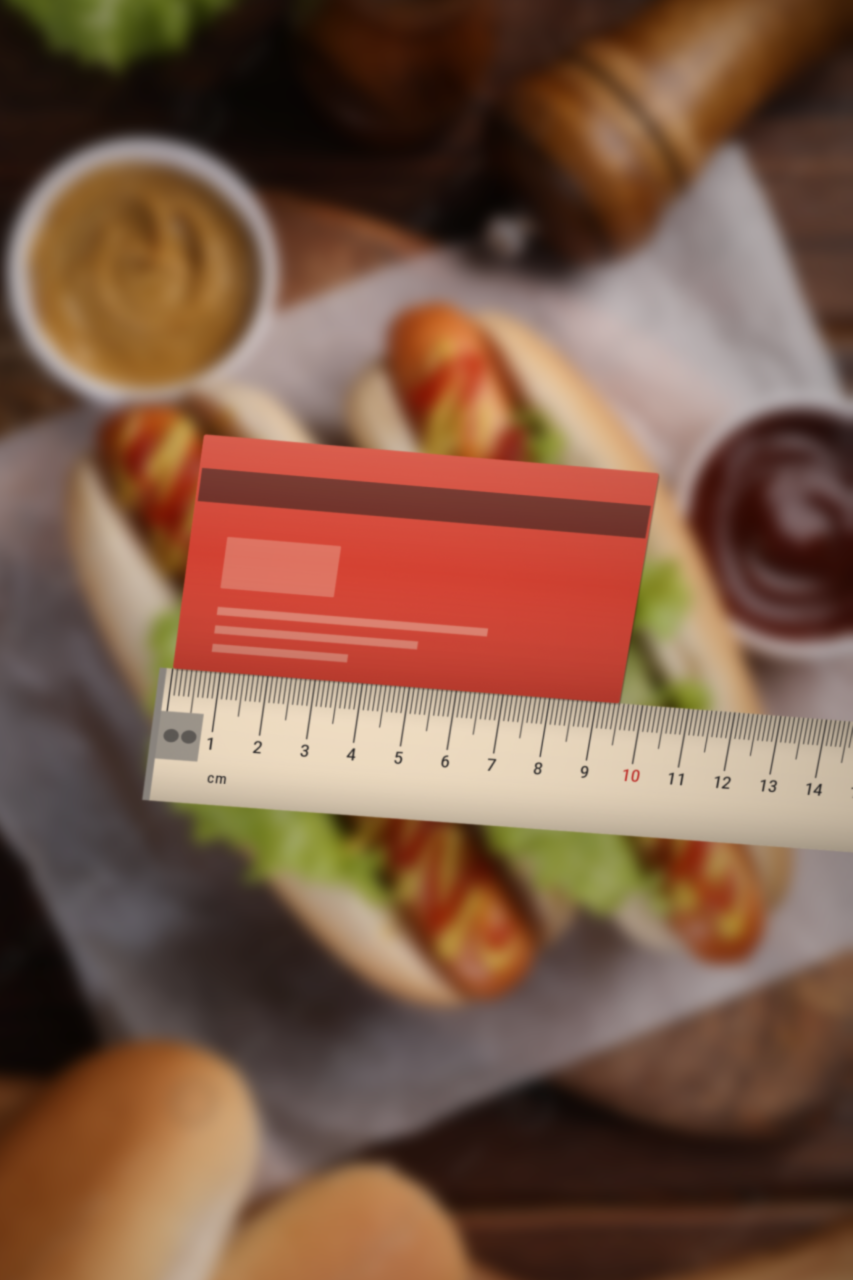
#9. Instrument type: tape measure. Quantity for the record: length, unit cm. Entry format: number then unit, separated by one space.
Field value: 9.5 cm
